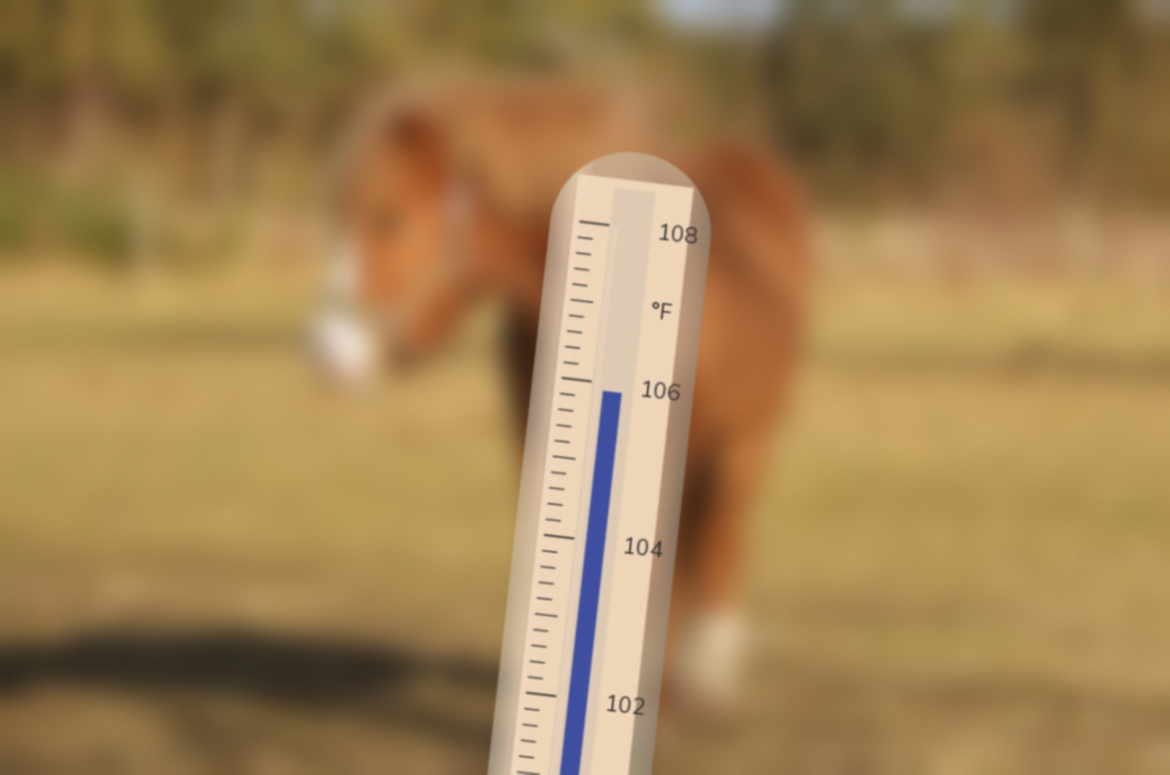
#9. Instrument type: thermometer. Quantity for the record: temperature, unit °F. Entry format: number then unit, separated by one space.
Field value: 105.9 °F
